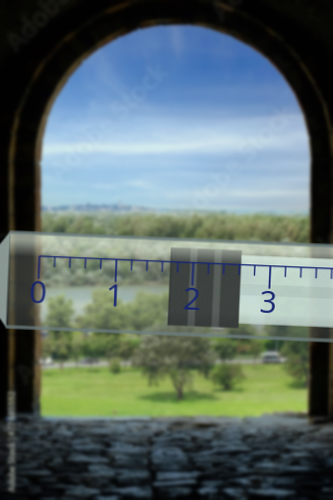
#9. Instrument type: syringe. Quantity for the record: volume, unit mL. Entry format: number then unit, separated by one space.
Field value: 1.7 mL
